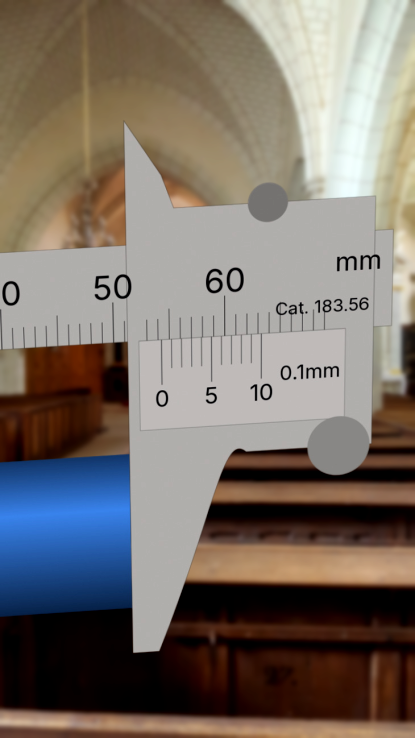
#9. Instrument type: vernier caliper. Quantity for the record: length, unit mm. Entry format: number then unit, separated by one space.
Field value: 54.3 mm
